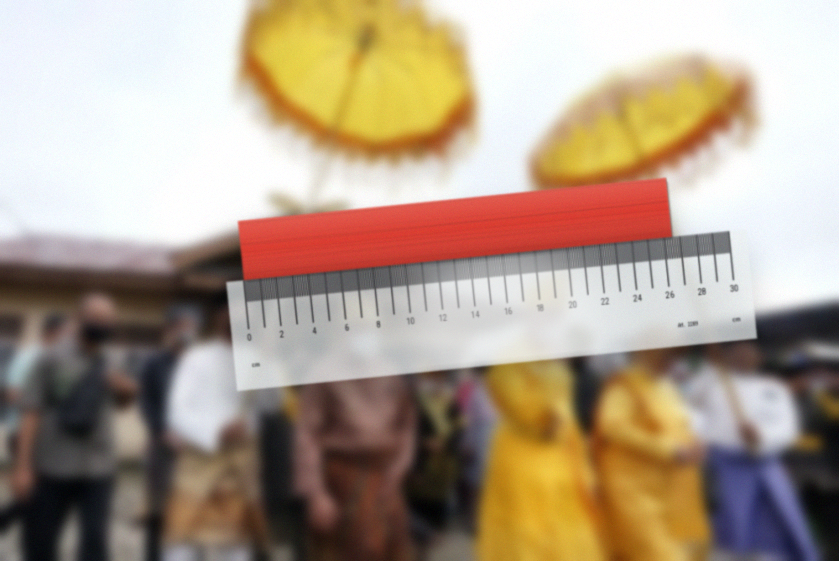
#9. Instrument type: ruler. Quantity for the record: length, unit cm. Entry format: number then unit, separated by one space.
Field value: 26.5 cm
